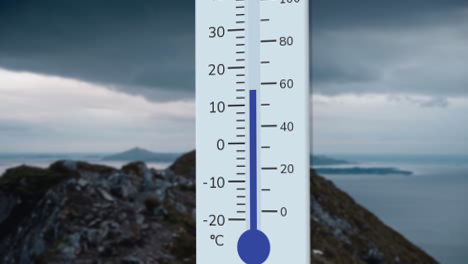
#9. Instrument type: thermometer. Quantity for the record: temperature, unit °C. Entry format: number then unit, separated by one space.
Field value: 14 °C
